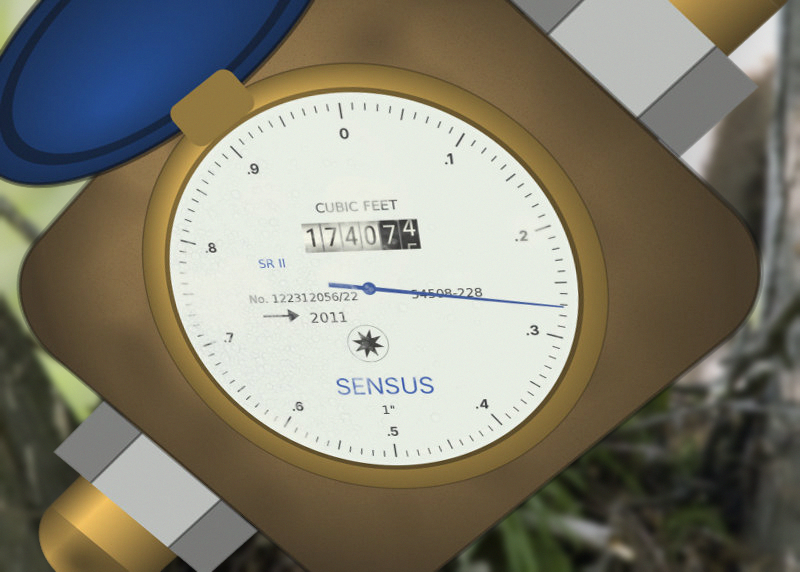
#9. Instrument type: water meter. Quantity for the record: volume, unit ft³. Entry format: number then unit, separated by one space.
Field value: 174074.27 ft³
